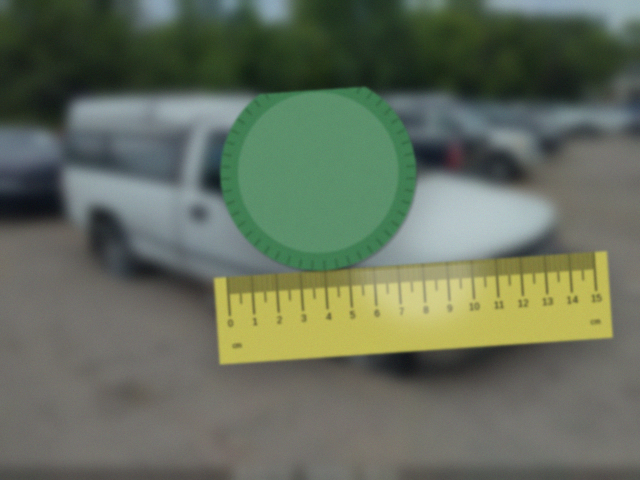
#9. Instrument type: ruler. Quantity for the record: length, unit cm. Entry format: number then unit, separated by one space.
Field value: 8 cm
